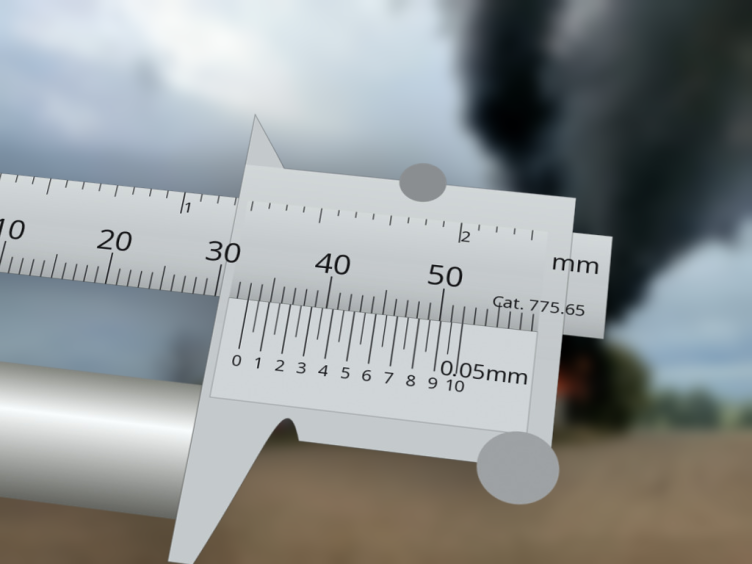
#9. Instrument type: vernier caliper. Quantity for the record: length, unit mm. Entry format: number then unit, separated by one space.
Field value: 33.0 mm
